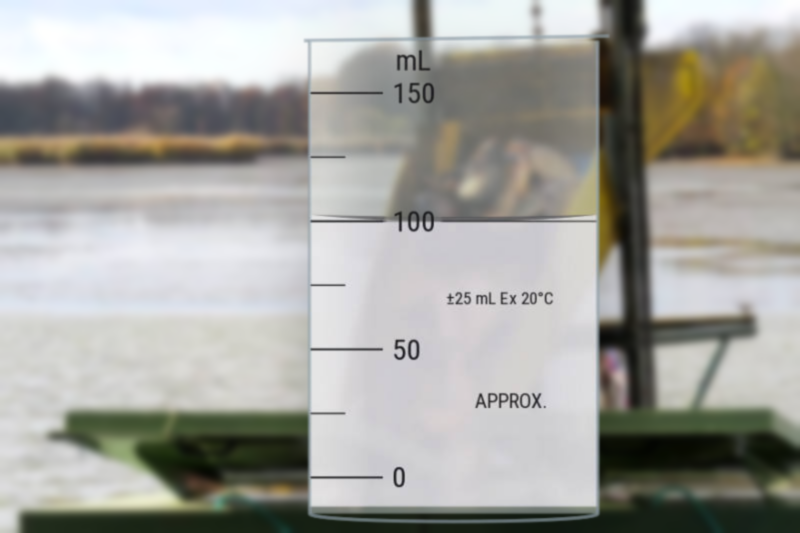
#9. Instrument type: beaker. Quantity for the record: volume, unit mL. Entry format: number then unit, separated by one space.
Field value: 100 mL
